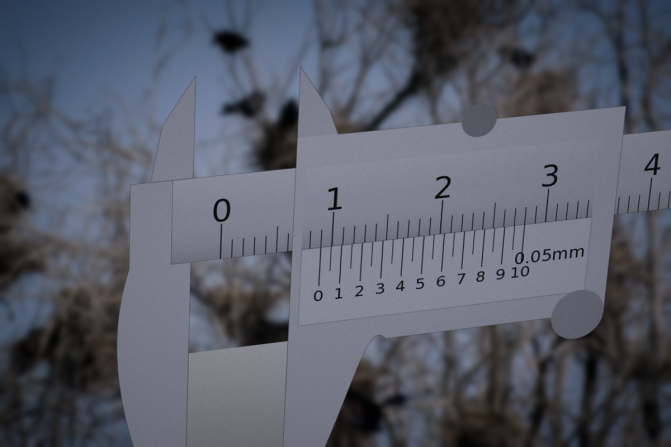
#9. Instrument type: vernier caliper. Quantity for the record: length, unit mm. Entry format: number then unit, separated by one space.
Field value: 9.0 mm
